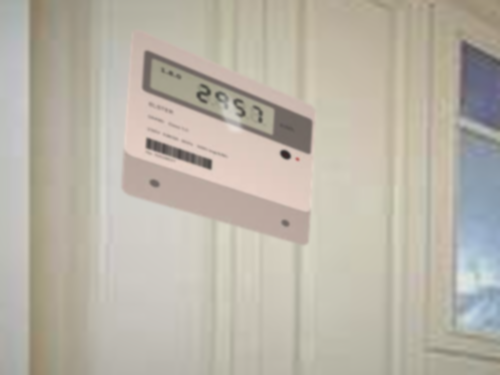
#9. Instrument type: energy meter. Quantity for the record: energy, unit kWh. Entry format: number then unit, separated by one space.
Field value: 2957 kWh
